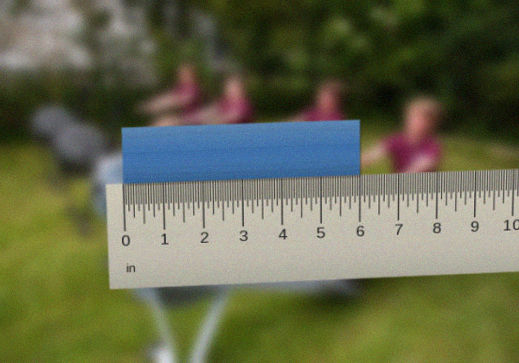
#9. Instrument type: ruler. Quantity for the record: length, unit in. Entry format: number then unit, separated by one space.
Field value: 6 in
